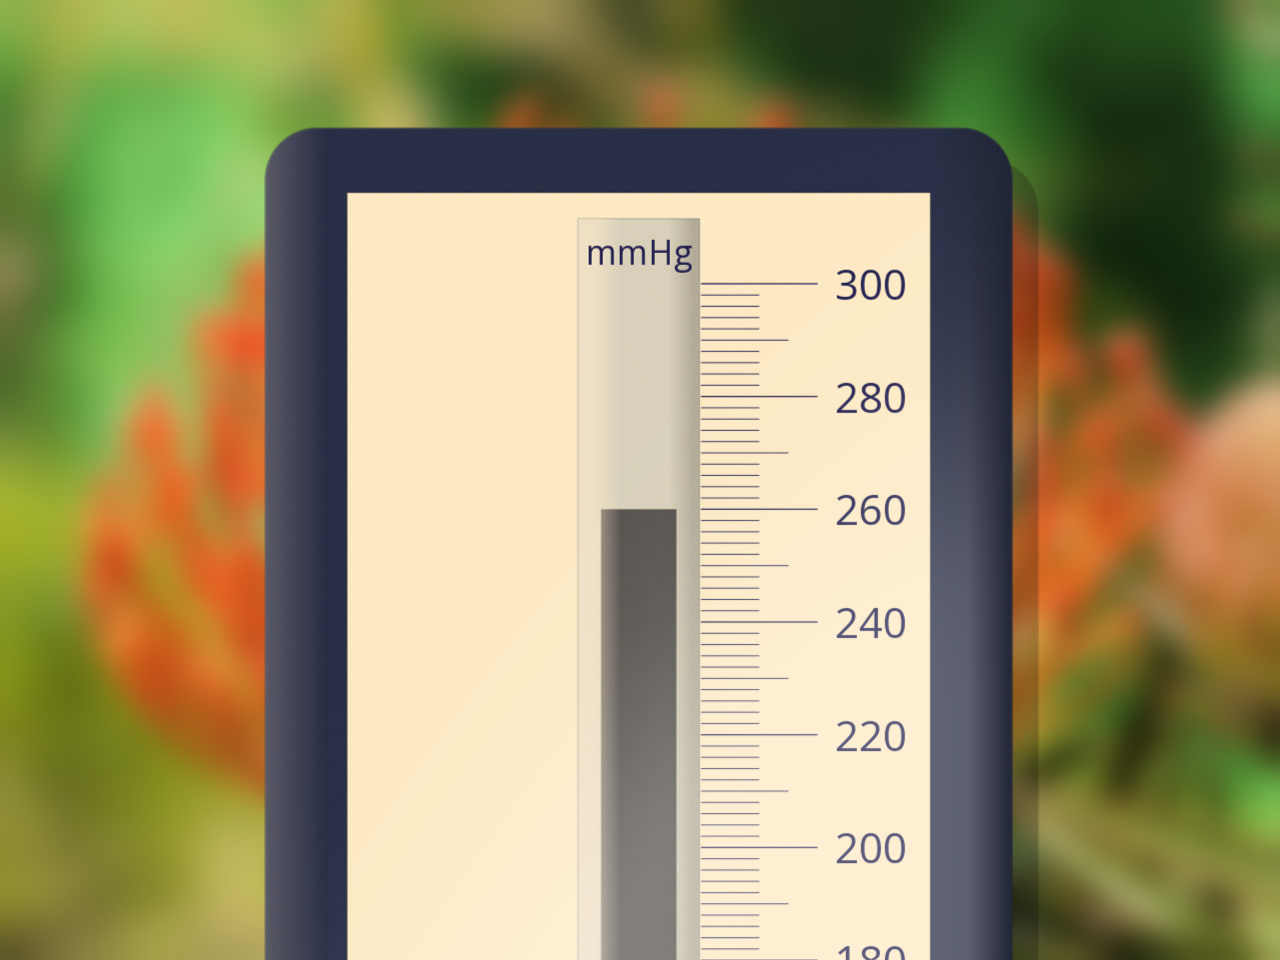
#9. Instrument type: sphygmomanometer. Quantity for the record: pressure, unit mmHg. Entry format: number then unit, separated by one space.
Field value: 260 mmHg
